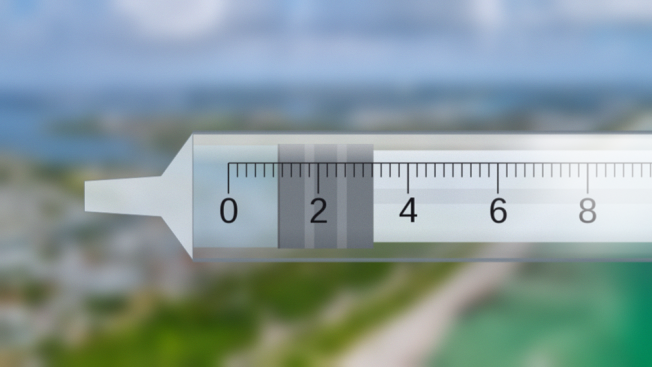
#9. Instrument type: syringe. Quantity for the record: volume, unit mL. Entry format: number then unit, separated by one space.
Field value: 1.1 mL
